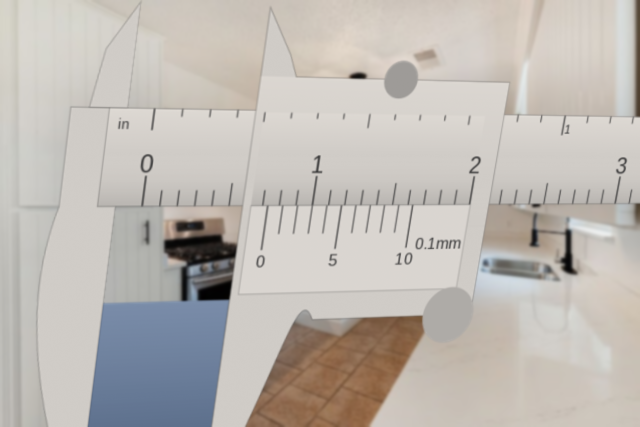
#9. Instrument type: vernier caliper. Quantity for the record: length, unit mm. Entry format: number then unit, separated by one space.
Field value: 7.3 mm
